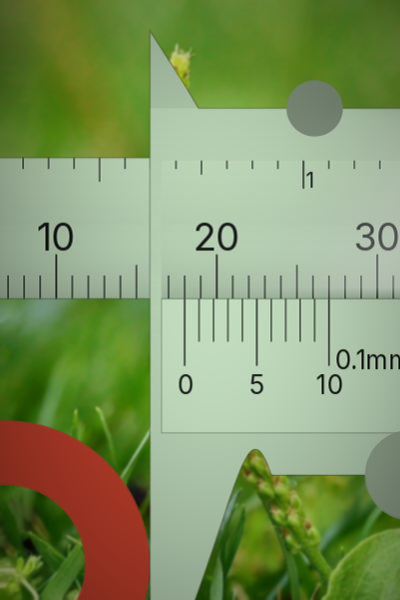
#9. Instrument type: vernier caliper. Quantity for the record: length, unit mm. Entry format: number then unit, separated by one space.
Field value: 18.0 mm
